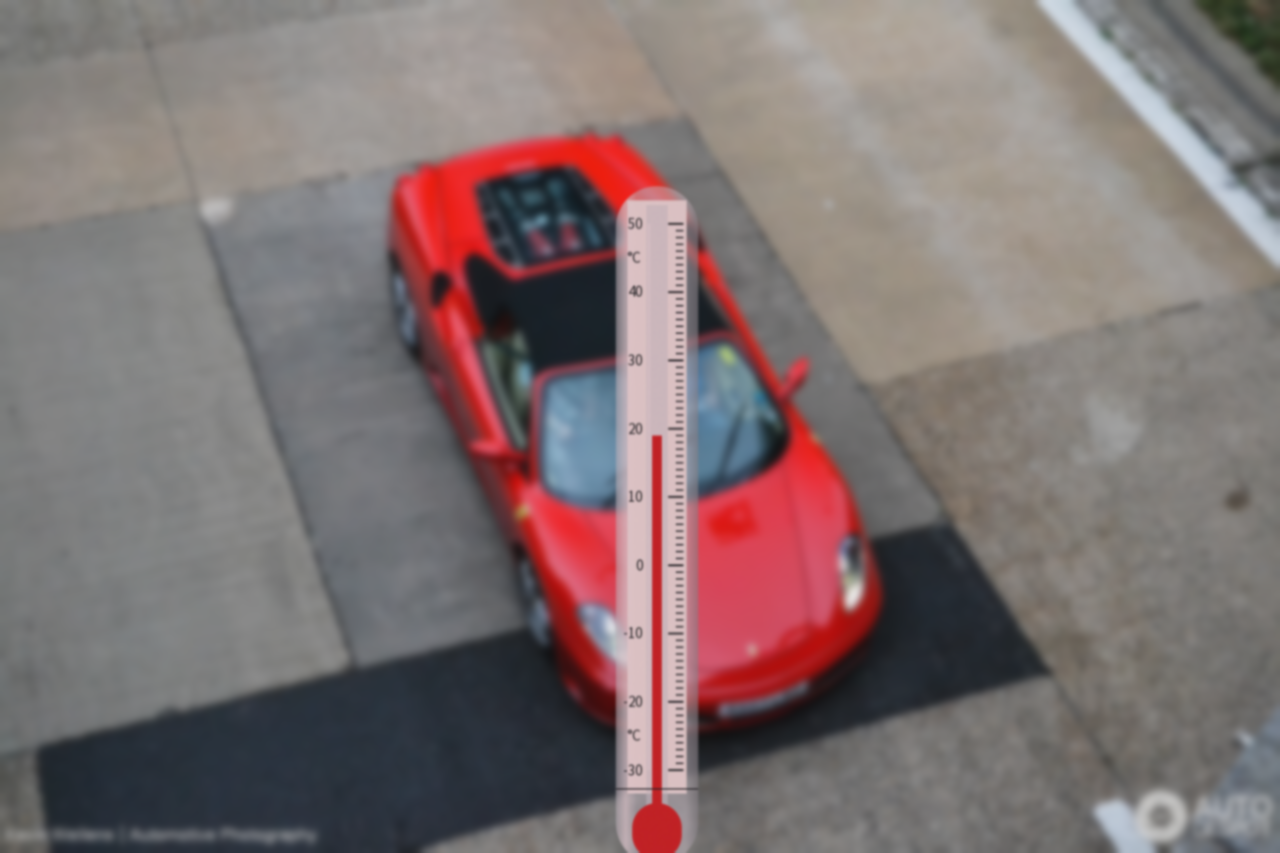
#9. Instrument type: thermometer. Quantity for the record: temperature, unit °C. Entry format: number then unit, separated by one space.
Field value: 19 °C
